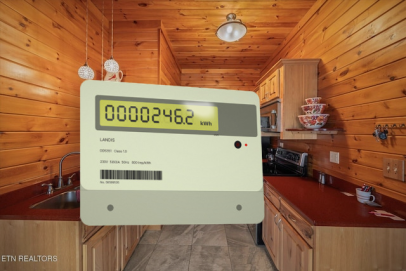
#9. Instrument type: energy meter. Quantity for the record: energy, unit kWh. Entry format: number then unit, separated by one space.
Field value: 246.2 kWh
